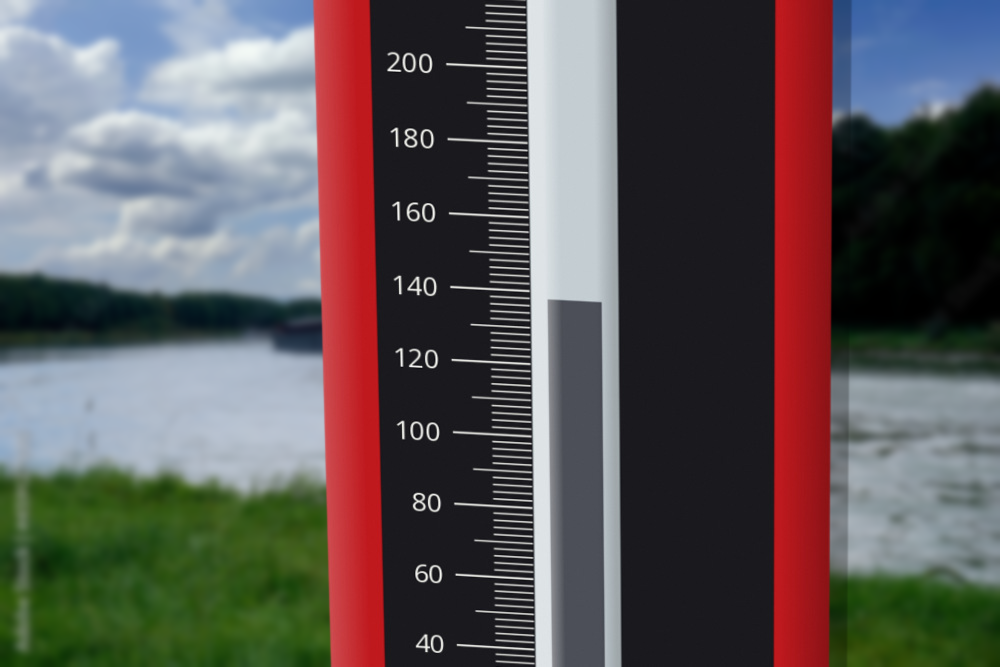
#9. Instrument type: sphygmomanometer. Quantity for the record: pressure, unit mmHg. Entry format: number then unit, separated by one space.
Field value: 138 mmHg
